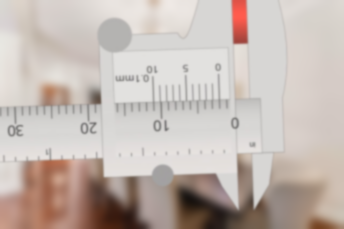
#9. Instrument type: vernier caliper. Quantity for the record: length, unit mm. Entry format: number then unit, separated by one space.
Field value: 2.0 mm
